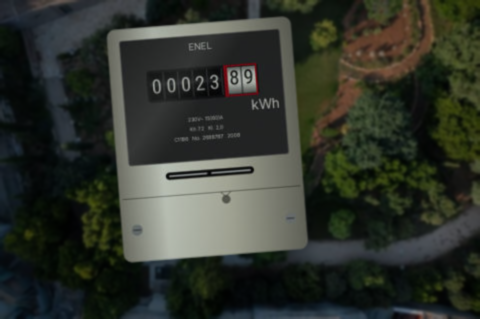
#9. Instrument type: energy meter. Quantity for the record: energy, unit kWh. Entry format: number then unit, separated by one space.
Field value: 23.89 kWh
